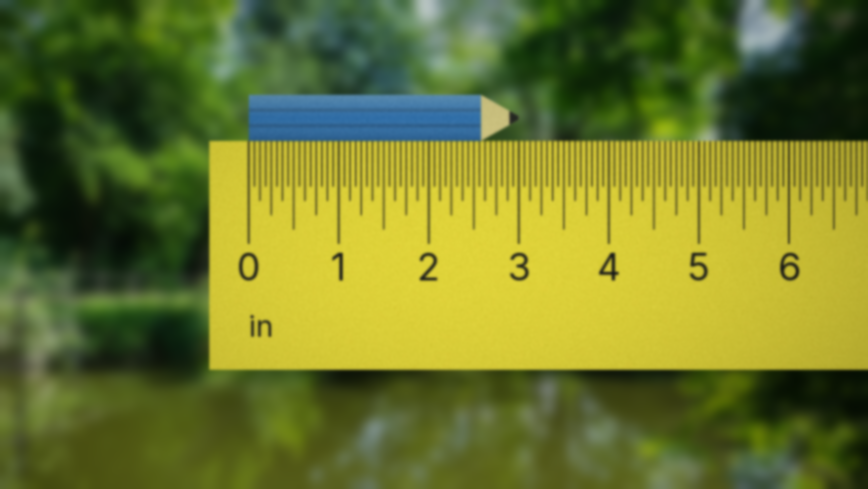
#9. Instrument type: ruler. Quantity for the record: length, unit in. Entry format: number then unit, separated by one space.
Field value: 3 in
